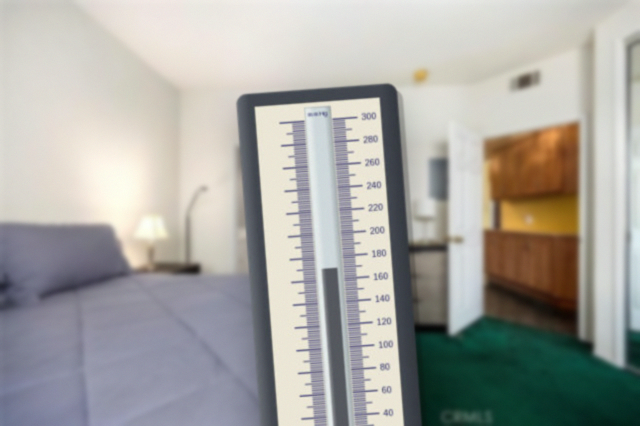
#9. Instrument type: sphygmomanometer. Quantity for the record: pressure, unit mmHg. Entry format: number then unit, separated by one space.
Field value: 170 mmHg
